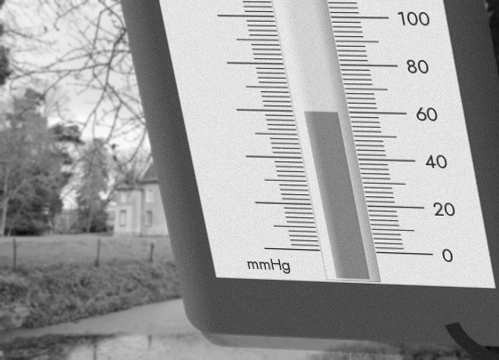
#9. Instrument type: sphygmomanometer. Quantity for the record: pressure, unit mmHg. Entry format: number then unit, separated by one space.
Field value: 60 mmHg
